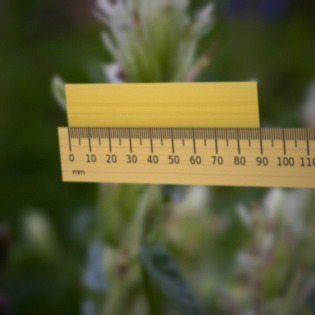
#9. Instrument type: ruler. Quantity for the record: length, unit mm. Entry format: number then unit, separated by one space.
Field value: 90 mm
